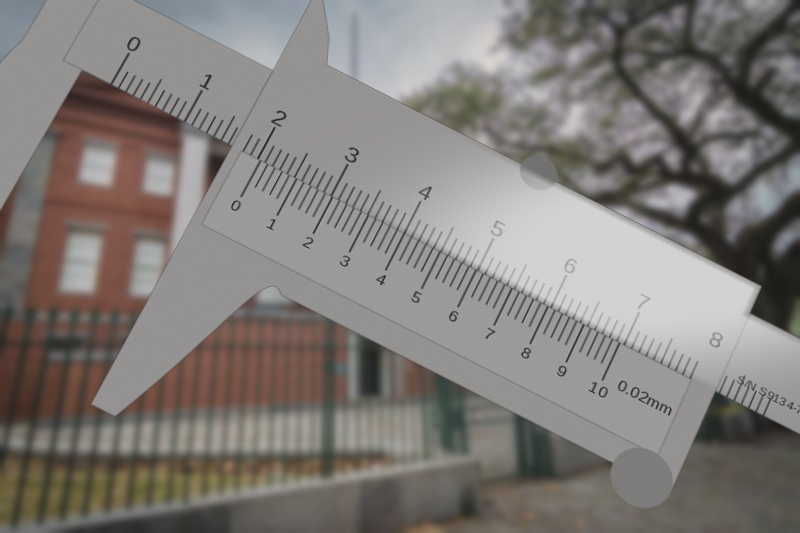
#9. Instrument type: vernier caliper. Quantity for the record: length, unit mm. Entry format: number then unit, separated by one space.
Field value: 20.4 mm
